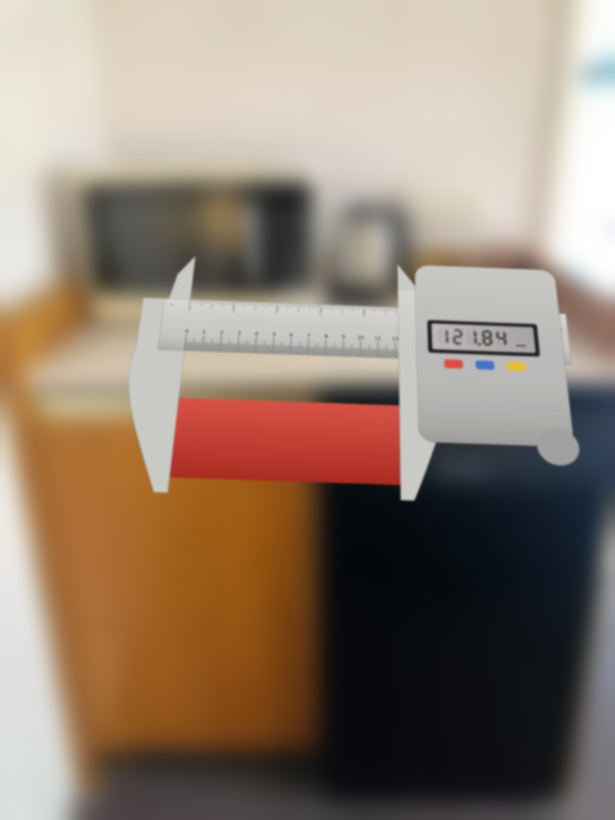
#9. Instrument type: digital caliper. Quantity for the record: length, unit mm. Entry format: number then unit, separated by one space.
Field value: 121.84 mm
